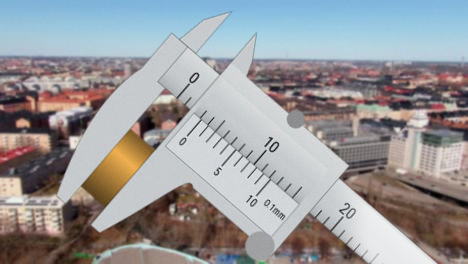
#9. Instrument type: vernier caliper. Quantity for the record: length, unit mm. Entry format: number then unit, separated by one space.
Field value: 3.2 mm
